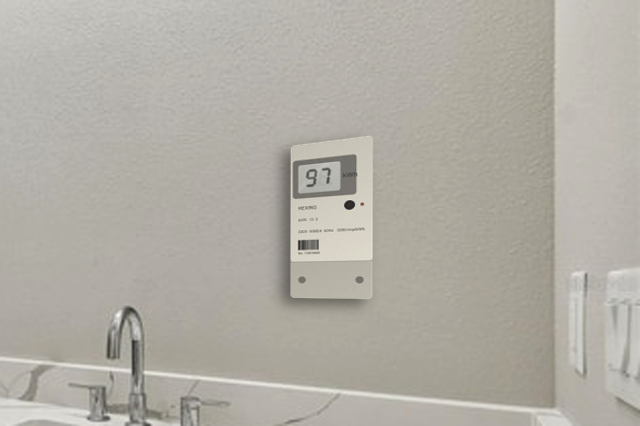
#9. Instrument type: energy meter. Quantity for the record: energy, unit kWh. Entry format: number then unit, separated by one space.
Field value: 97 kWh
